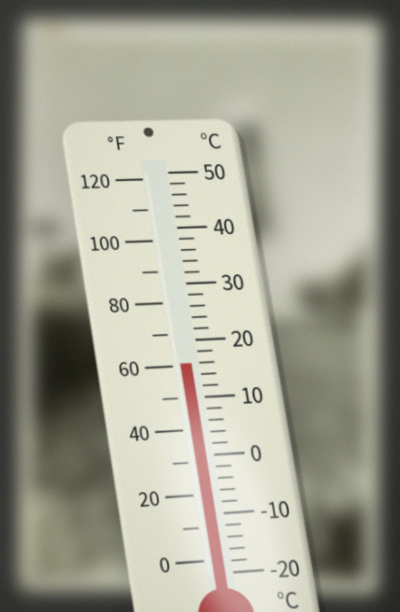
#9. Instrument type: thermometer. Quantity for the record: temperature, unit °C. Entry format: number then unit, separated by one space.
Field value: 16 °C
